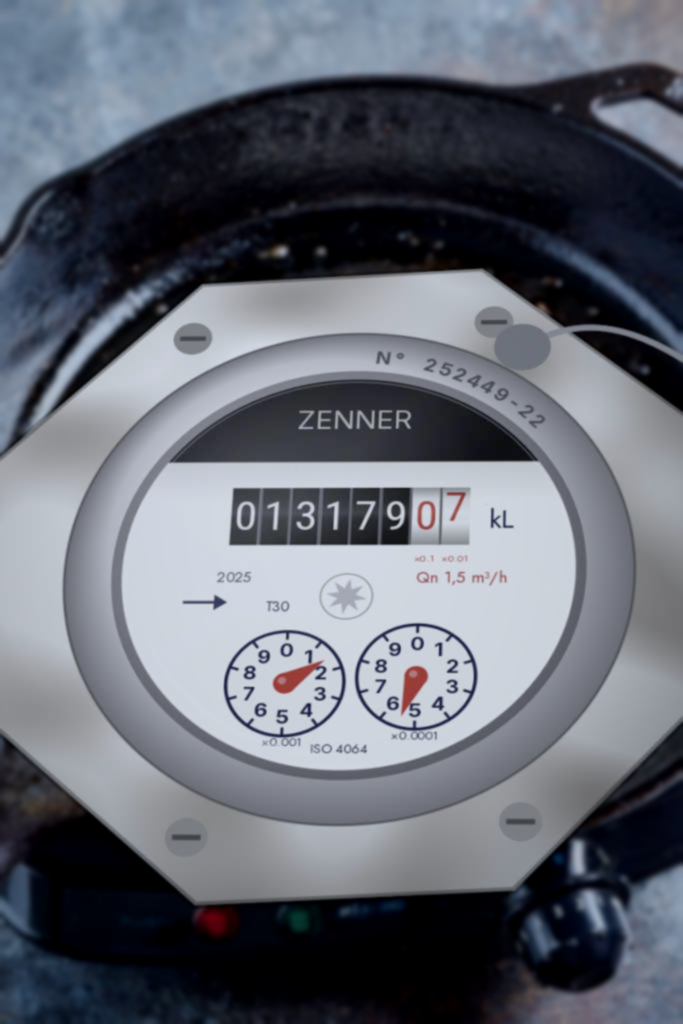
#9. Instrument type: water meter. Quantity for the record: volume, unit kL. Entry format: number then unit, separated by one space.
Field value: 13179.0715 kL
